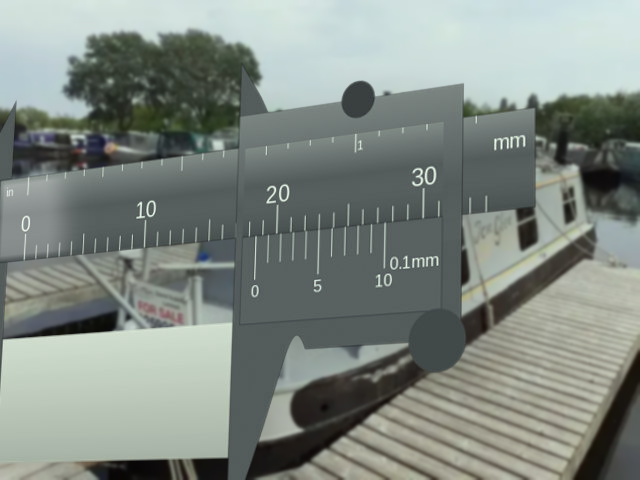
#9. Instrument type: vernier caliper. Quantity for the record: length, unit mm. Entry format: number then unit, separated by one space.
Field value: 18.5 mm
